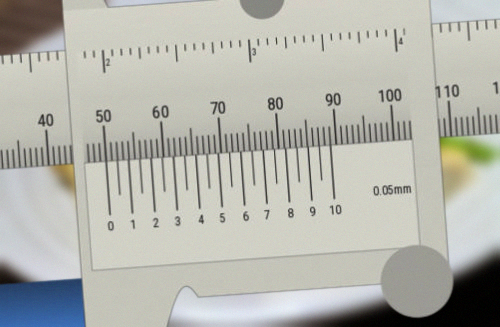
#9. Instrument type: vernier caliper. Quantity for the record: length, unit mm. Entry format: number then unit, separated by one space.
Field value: 50.0 mm
